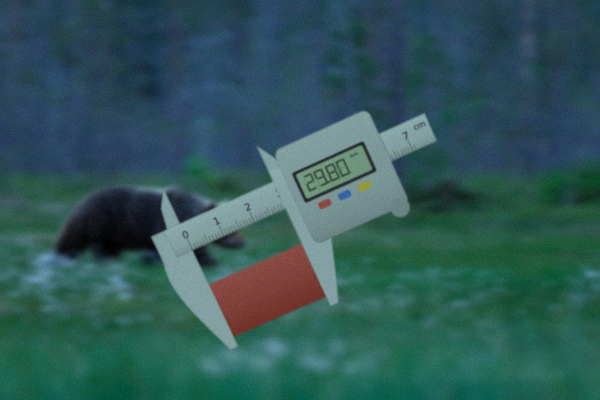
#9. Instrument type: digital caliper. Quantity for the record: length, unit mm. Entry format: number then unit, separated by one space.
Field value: 29.80 mm
